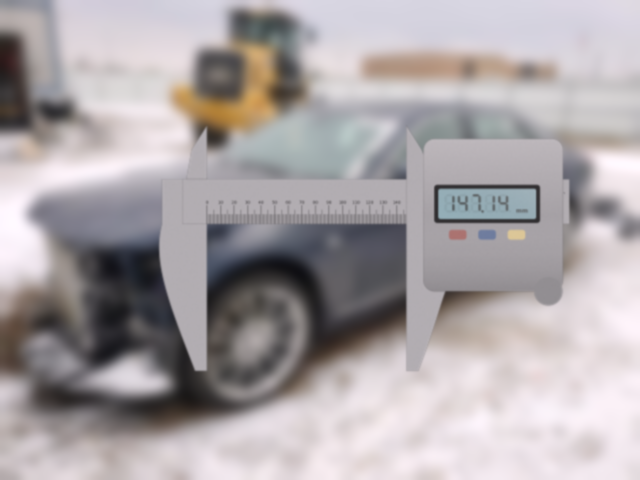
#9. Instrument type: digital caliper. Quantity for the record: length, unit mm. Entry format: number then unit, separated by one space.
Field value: 147.14 mm
